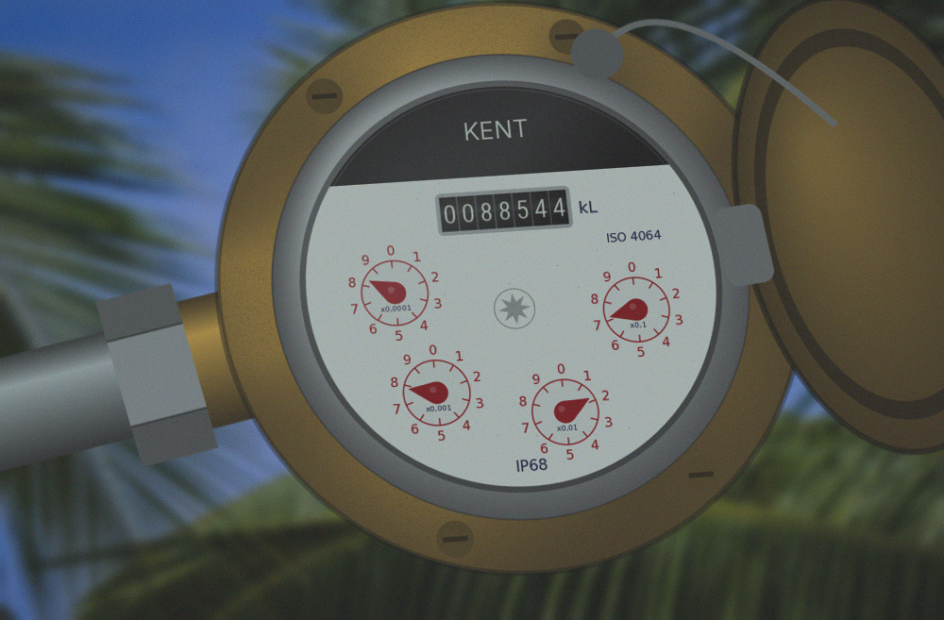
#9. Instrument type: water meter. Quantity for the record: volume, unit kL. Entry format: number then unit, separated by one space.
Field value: 88544.7178 kL
